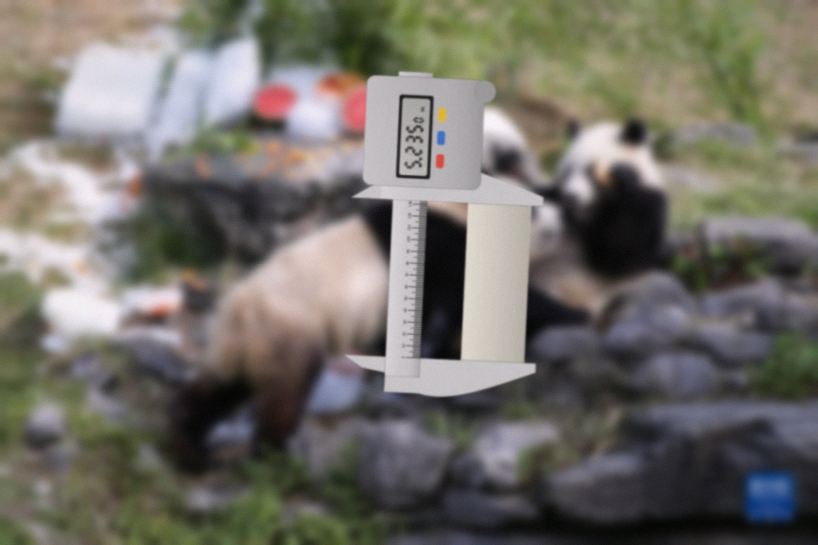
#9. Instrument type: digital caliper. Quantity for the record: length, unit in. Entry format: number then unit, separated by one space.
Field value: 5.2350 in
